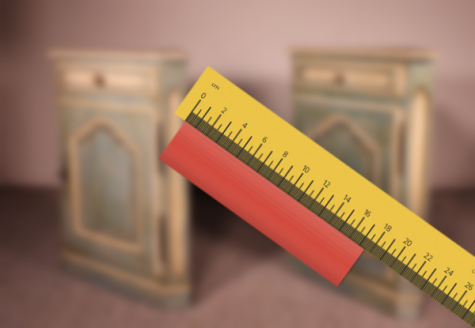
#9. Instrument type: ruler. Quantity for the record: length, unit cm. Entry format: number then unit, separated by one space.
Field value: 17.5 cm
